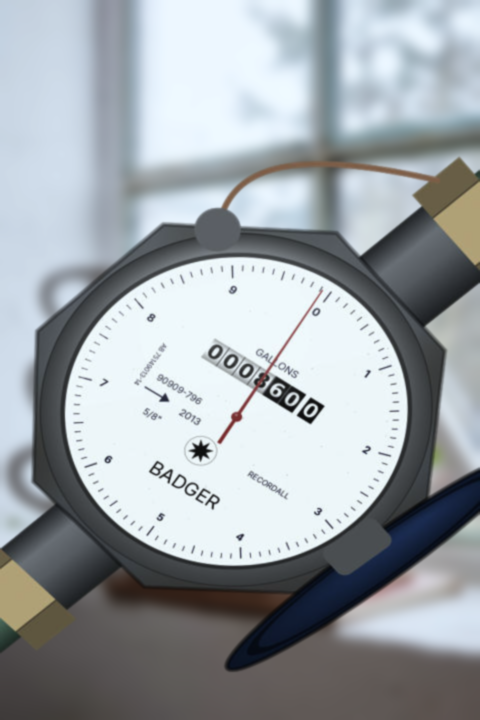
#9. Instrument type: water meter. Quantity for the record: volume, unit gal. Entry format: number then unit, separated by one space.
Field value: 8599.9 gal
